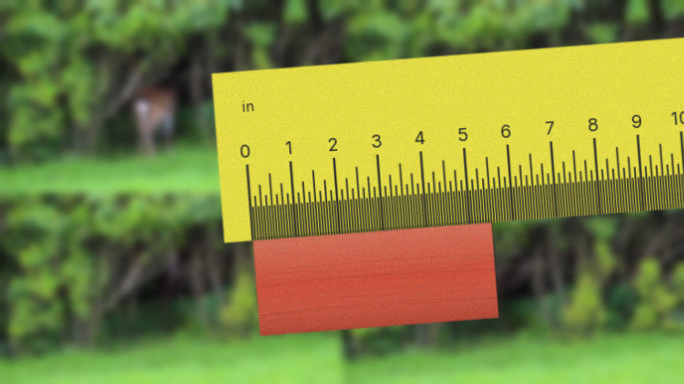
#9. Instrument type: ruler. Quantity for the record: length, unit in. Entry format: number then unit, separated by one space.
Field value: 5.5 in
